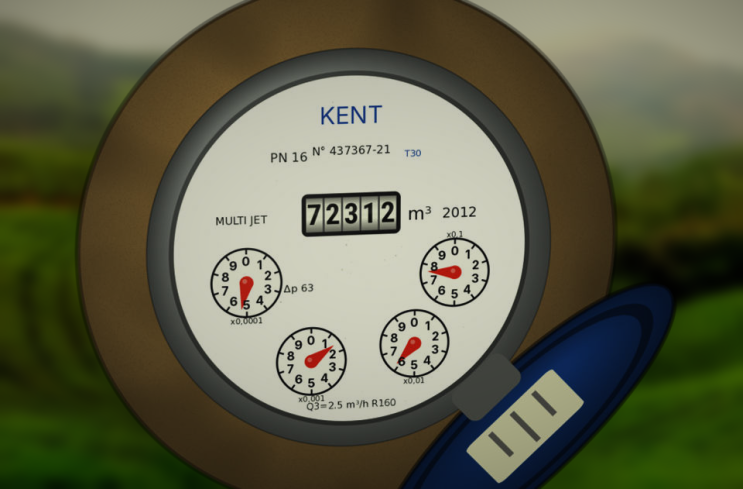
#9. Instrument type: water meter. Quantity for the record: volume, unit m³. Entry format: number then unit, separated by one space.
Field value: 72312.7615 m³
